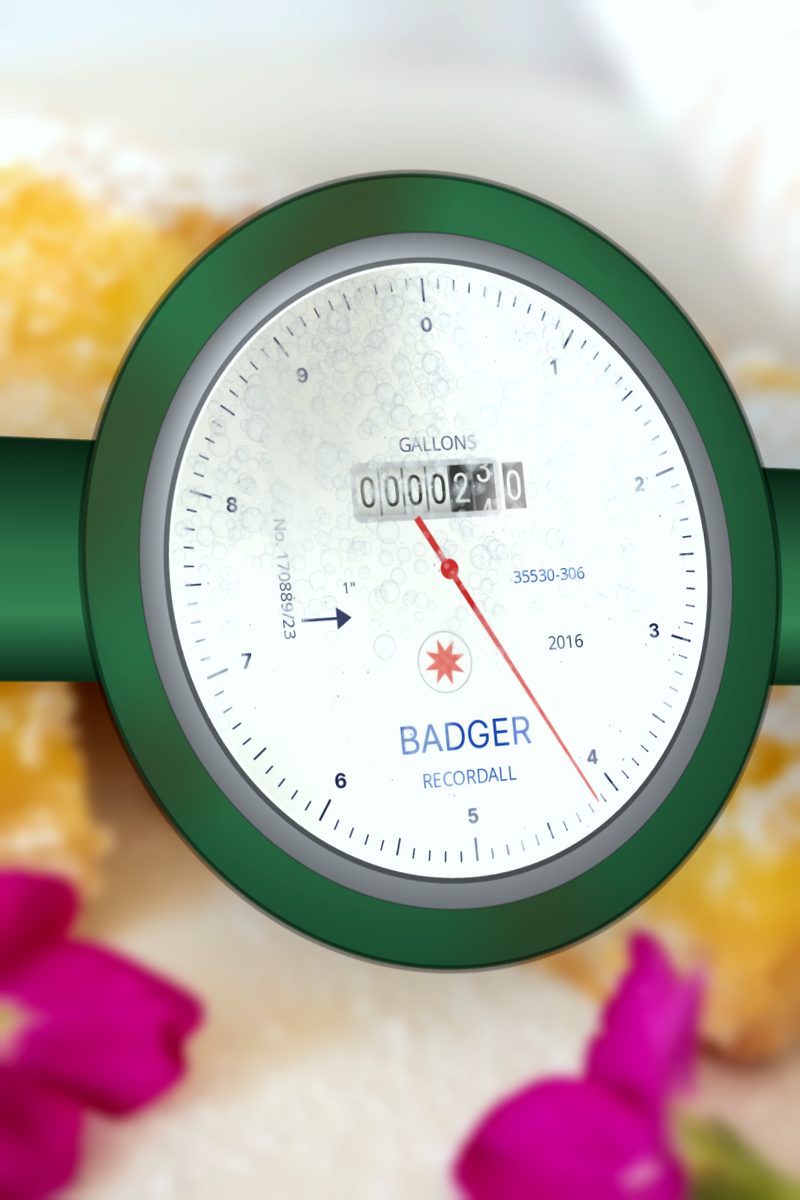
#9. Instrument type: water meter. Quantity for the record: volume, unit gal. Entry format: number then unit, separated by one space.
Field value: 234.1 gal
